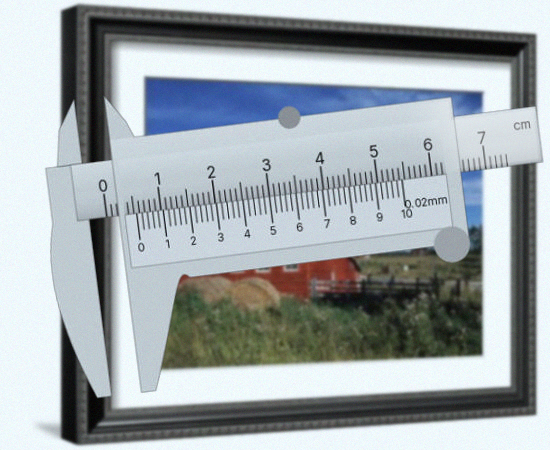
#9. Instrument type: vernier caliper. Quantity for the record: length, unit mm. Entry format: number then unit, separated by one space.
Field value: 5.5 mm
